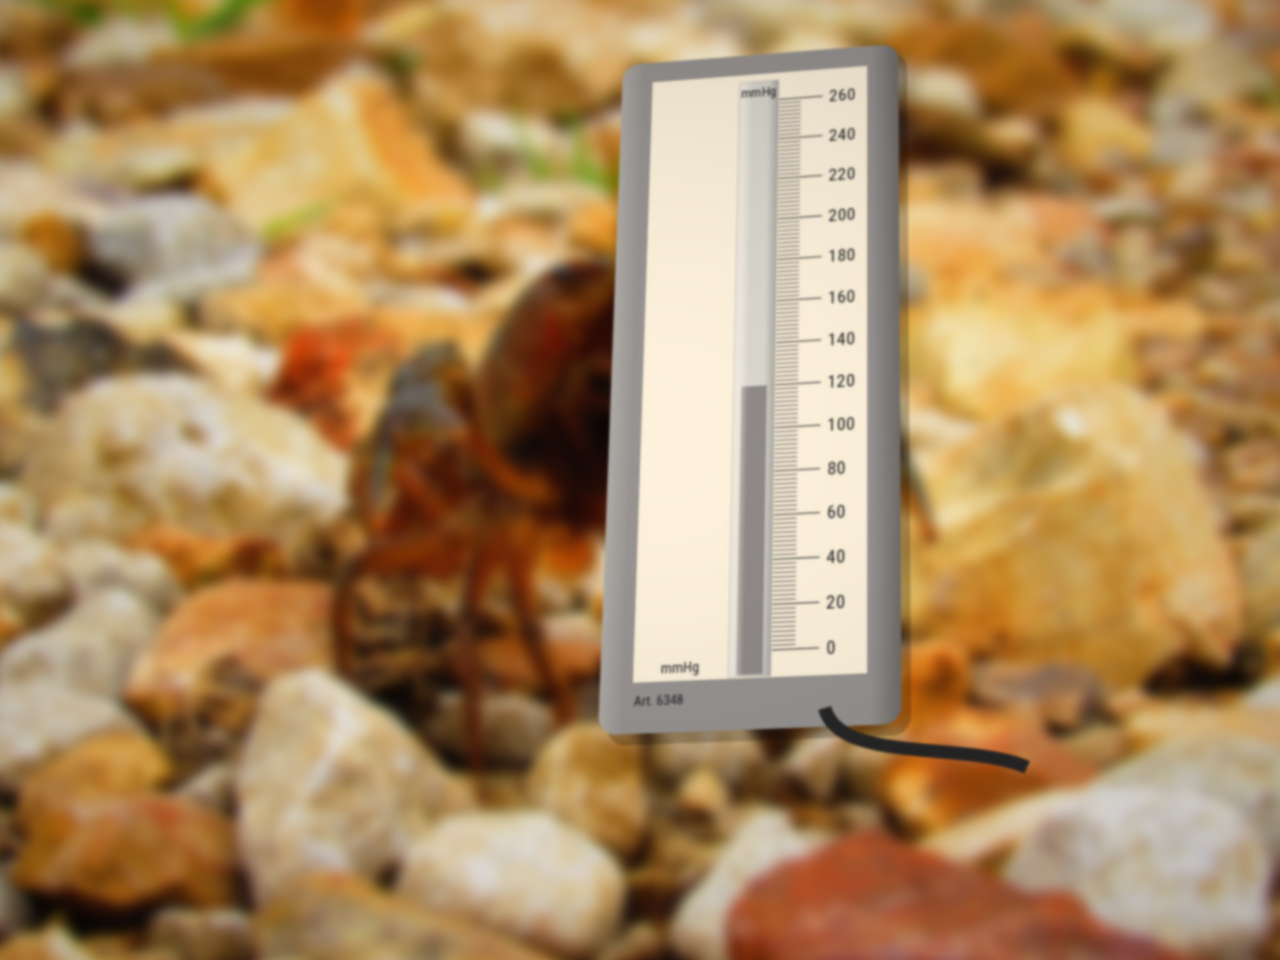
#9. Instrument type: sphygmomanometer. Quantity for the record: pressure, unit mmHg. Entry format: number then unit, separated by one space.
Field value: 120 mmHg
